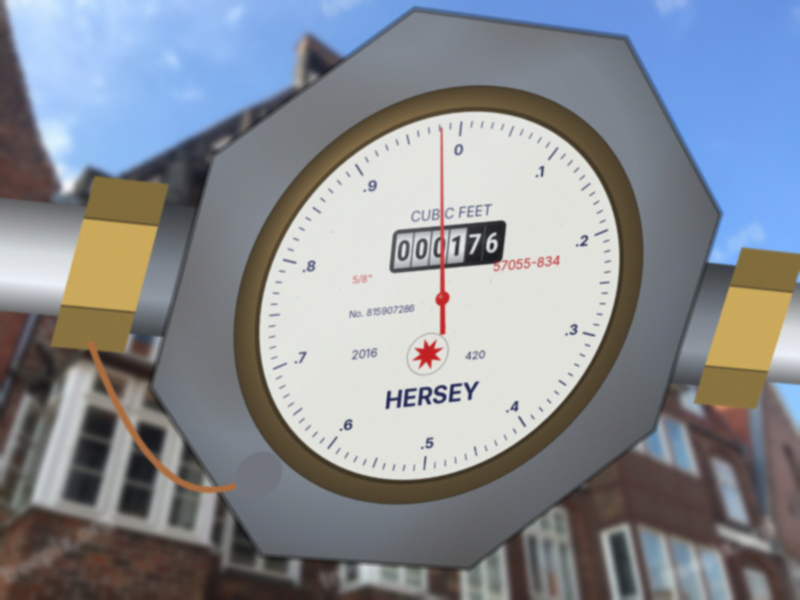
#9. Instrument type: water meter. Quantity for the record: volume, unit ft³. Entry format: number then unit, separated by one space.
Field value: 175.98 ft³
